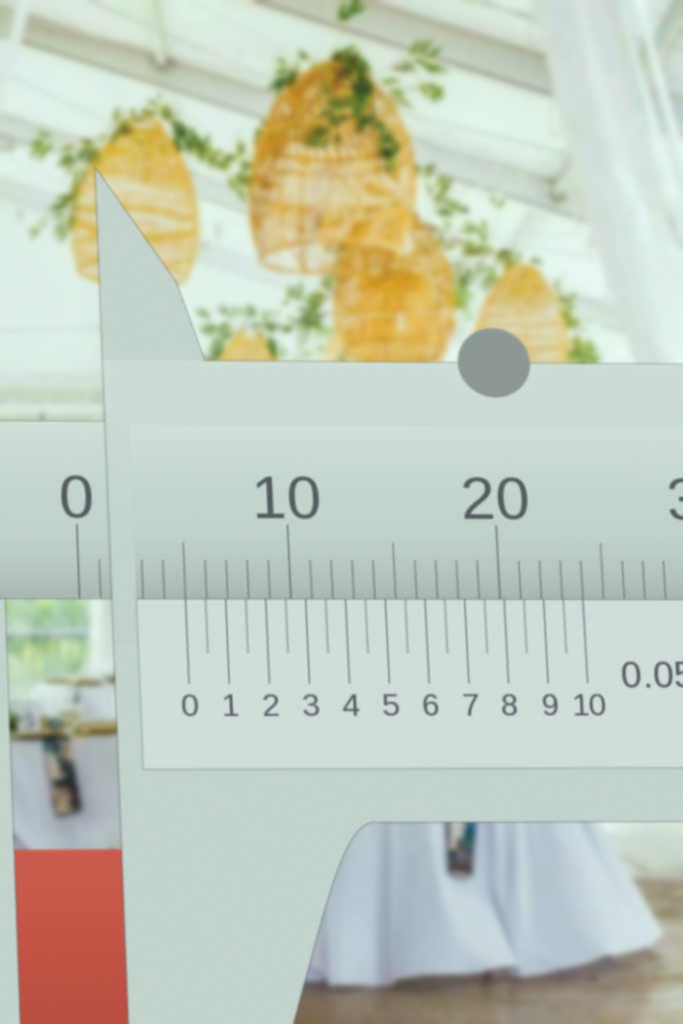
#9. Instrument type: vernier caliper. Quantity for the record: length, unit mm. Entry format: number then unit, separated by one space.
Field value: 5.0 mm
